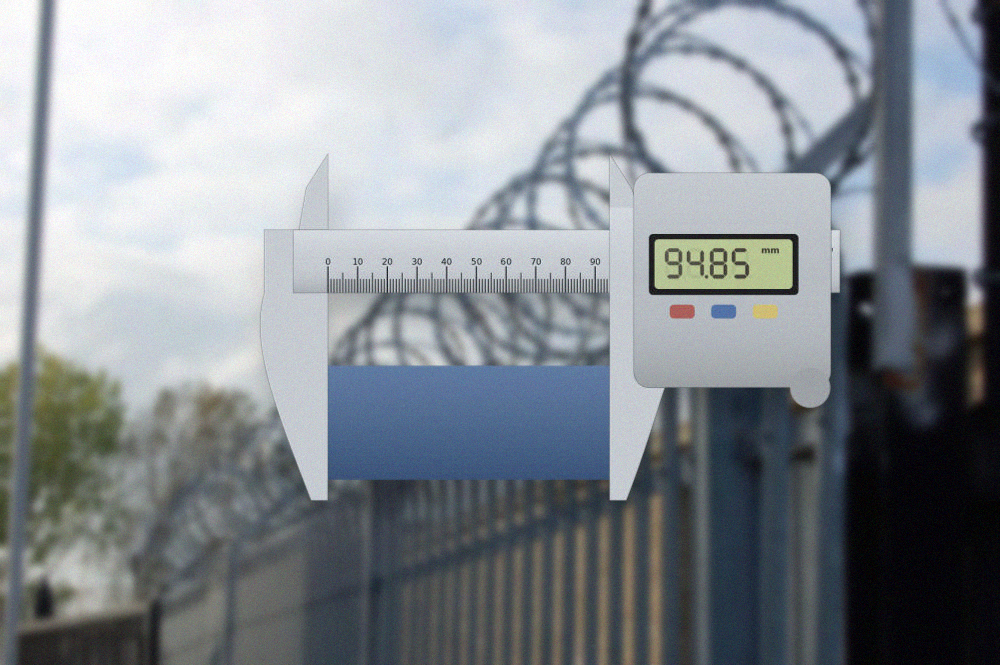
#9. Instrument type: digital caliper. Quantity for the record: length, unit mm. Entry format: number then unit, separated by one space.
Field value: 94.85 mm
